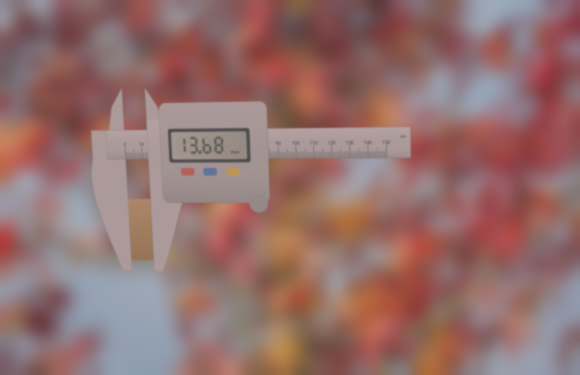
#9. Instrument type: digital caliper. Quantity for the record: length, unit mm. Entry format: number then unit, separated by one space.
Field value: 13.68 mm
